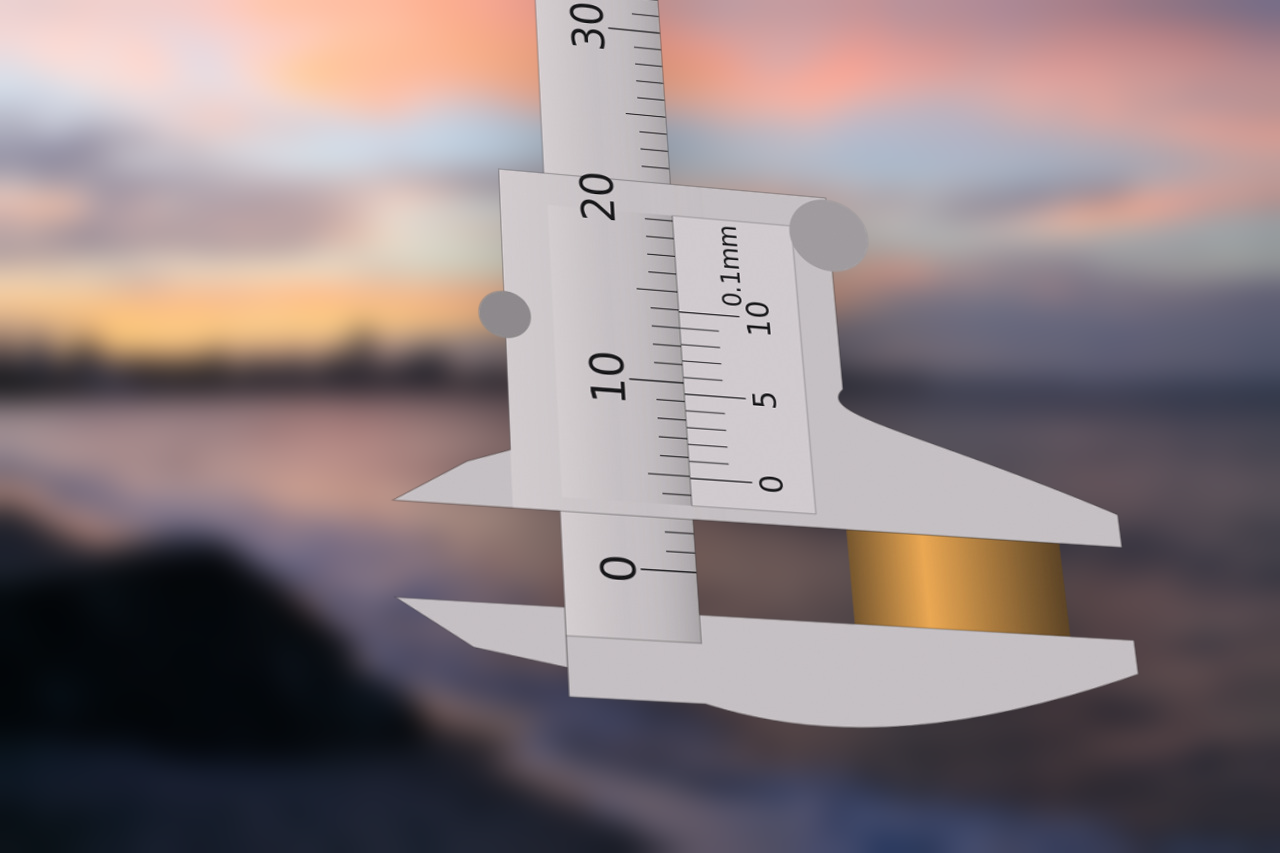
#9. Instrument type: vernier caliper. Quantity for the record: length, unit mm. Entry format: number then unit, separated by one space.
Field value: 4.9 mm
